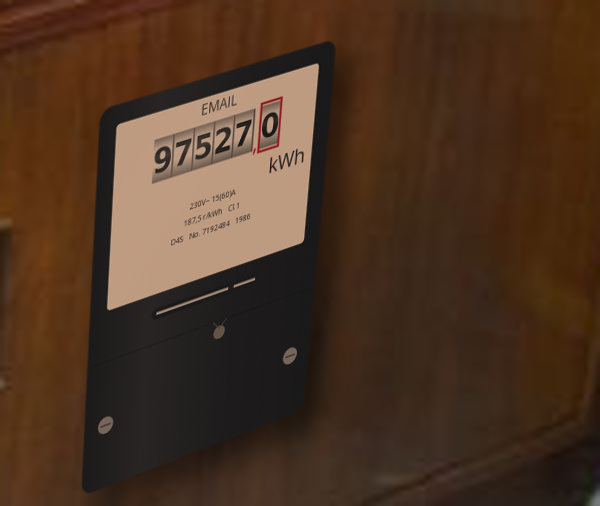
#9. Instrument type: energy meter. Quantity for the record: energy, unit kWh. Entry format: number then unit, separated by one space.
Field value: 97527.0 kWh
